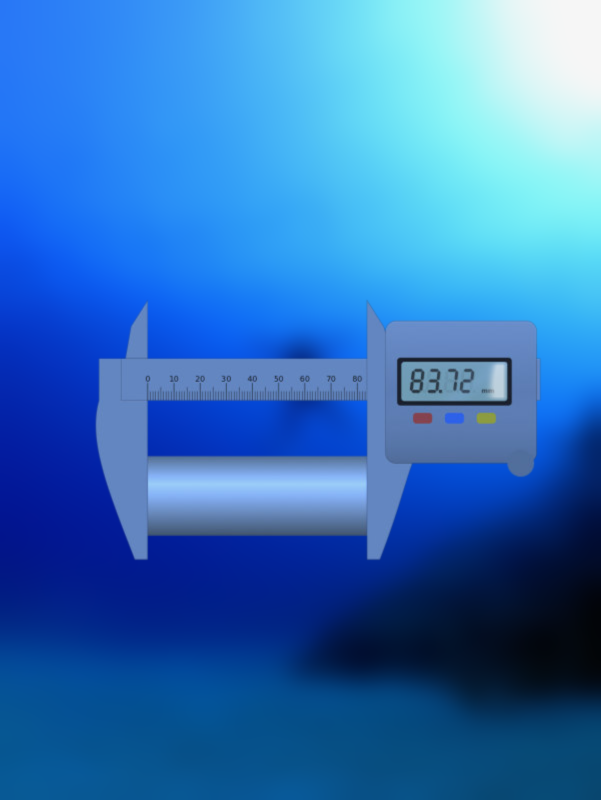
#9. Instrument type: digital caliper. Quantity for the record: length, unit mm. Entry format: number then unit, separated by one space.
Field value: 83.72 mm
